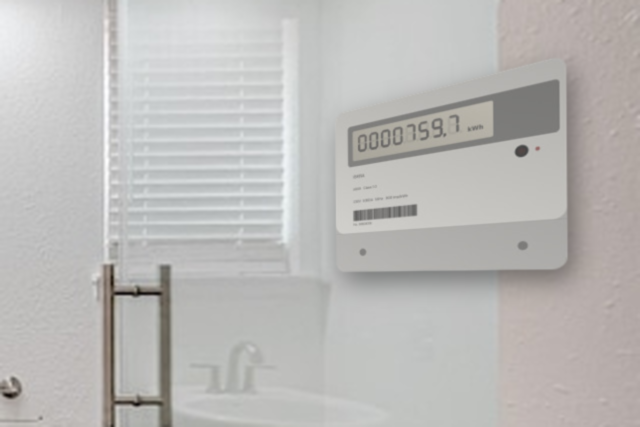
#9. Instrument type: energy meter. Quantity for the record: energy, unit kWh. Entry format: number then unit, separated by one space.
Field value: 759.7 kWh
